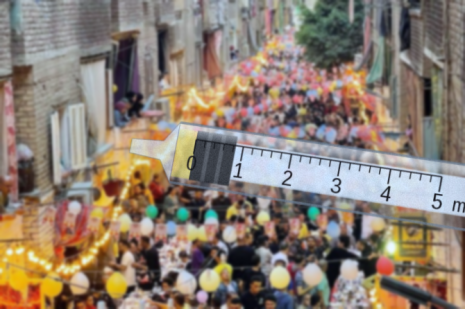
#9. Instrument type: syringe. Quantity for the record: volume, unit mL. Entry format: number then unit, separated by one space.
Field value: 0 mL
